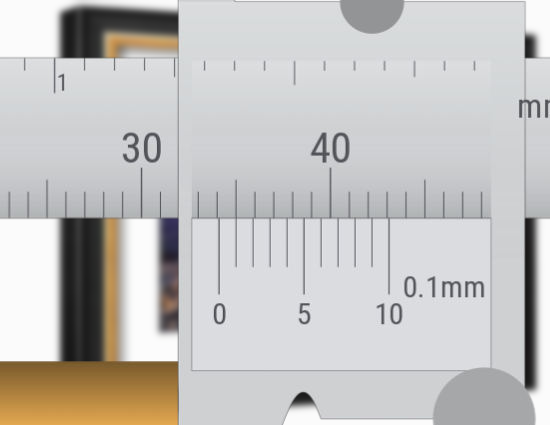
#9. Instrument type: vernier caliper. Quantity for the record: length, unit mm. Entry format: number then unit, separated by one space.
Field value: 34.1 mm
